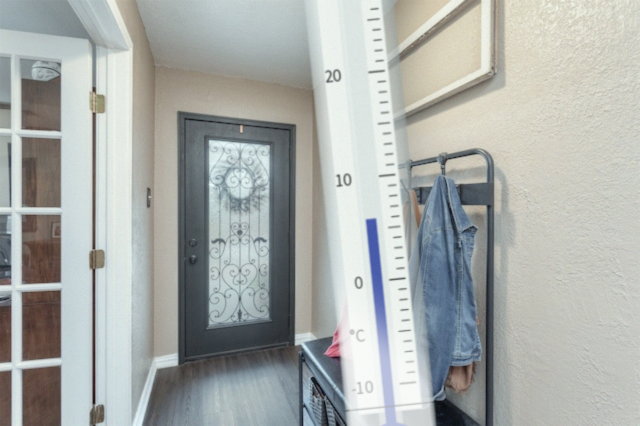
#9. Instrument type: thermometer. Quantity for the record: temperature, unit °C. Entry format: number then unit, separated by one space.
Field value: 6 °C
